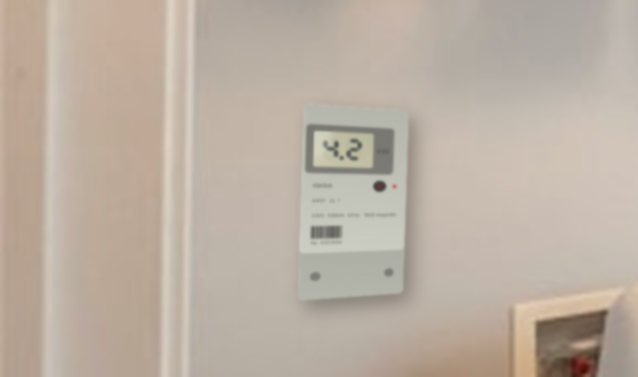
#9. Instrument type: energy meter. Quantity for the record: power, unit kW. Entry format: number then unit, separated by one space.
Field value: 4.2 kW
